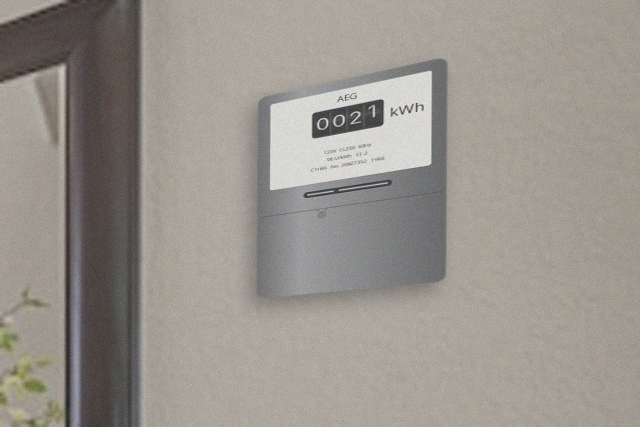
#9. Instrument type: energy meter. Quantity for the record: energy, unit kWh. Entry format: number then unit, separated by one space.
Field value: 21 kWh
